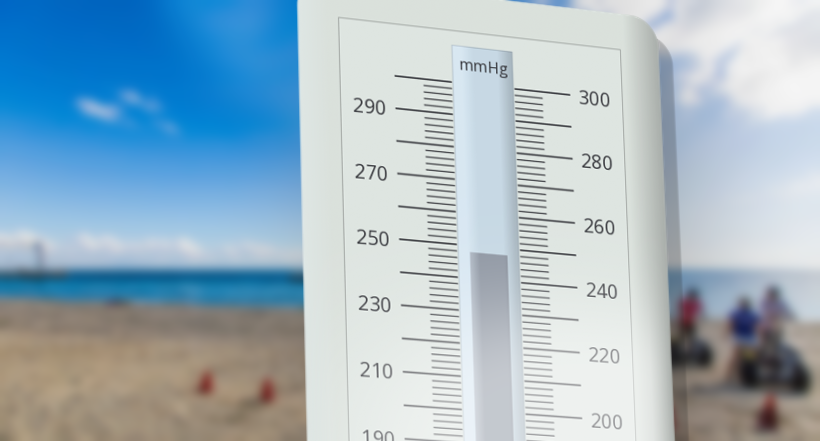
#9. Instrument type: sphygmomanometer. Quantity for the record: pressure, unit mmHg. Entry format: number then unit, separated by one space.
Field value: 248 mmHg
